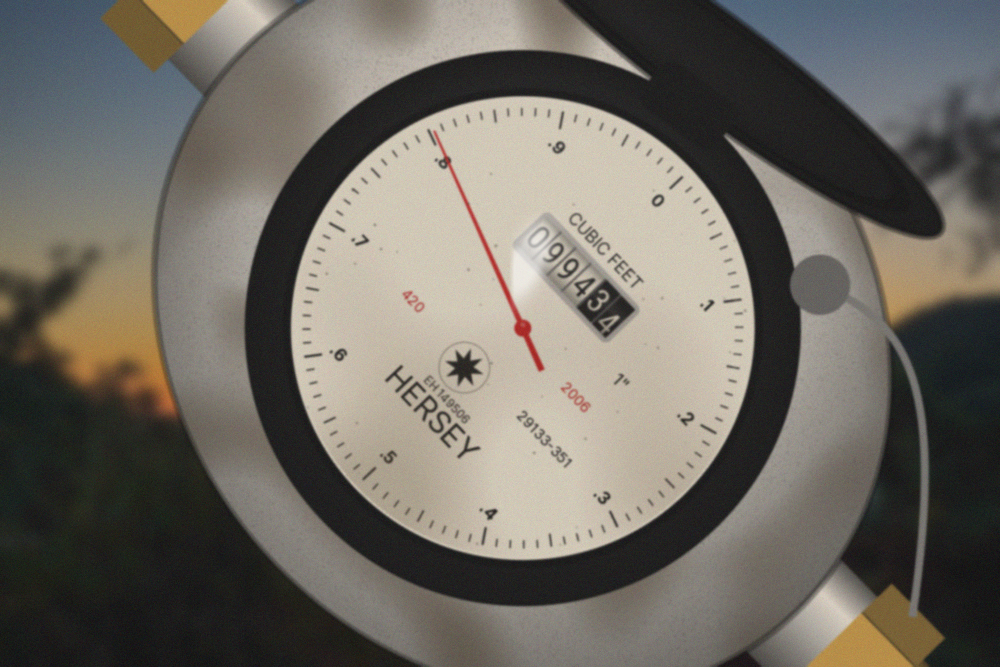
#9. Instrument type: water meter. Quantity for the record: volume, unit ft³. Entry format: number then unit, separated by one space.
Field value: 99433.80 ft³
